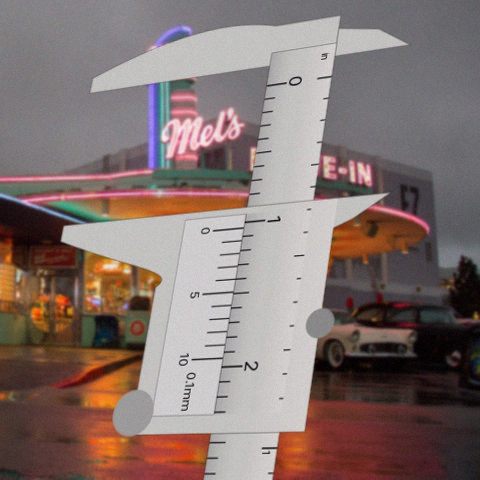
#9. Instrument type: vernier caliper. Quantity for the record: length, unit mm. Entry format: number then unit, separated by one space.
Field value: 10.4 mm
